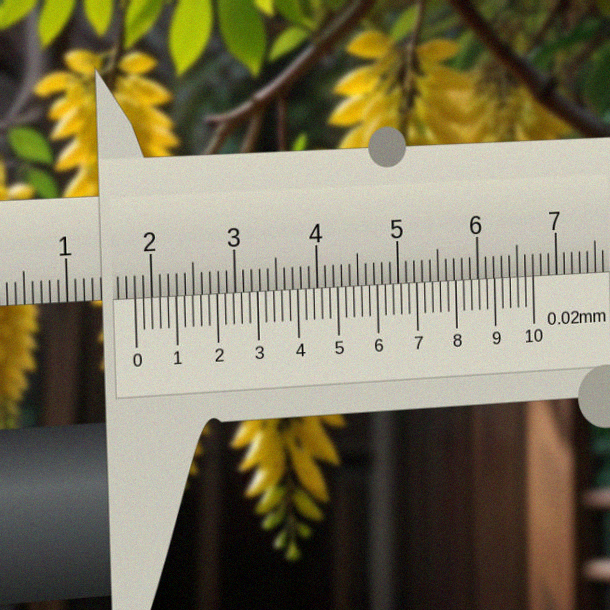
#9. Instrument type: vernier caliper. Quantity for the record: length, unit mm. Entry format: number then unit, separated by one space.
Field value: 18.0 mm
